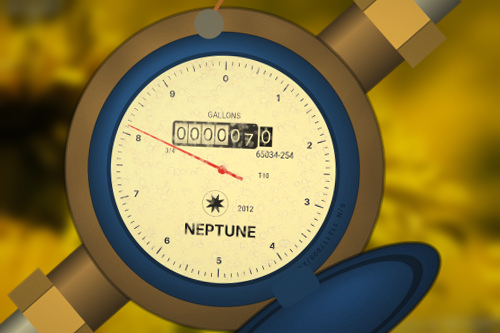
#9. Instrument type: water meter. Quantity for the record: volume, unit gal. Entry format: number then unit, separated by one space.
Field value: 68.1 gal
